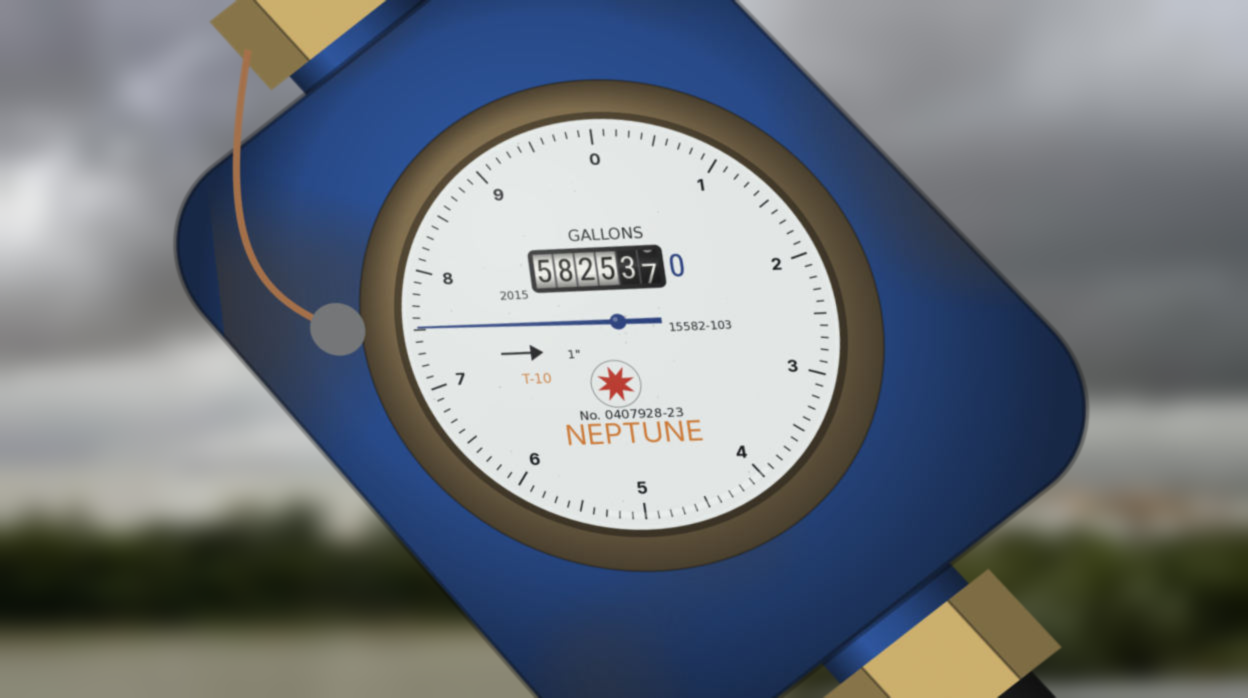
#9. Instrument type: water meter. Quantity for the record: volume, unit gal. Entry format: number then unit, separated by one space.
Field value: 5825367.5 gal
